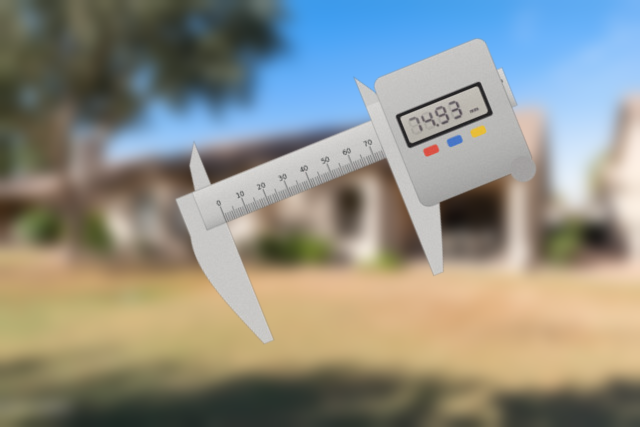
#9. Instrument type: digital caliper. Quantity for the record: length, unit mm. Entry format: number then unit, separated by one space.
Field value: 74.93 mm
